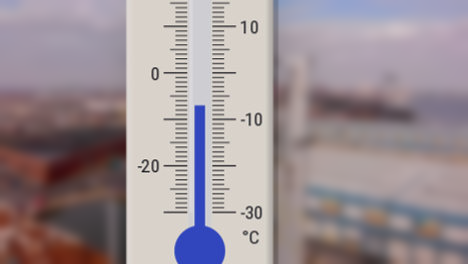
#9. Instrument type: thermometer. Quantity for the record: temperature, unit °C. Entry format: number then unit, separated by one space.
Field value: -7 °C
